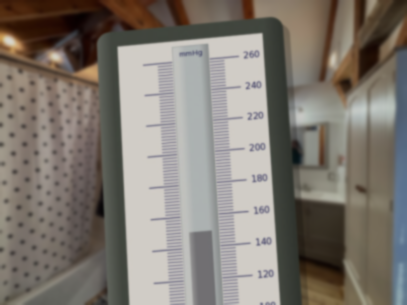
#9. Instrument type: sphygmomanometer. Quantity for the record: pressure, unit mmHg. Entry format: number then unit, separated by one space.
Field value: 150 mmHg
